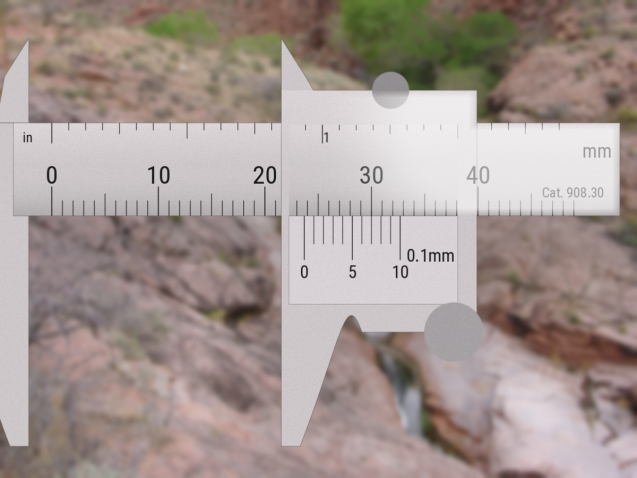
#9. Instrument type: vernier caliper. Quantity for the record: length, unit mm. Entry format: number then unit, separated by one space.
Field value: 23.7 mm
